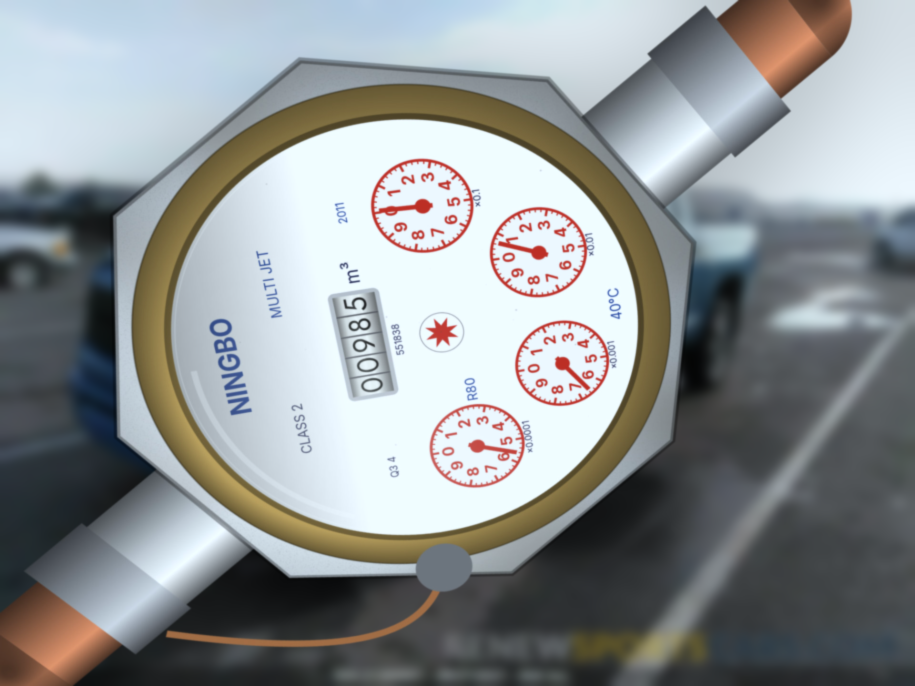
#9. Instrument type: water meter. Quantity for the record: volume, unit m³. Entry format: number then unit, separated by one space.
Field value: 985.0065 m³
